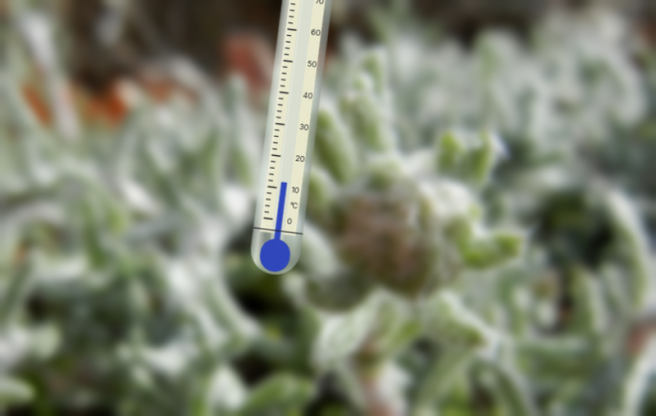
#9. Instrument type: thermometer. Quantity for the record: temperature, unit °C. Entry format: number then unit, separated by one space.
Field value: 12 °C
